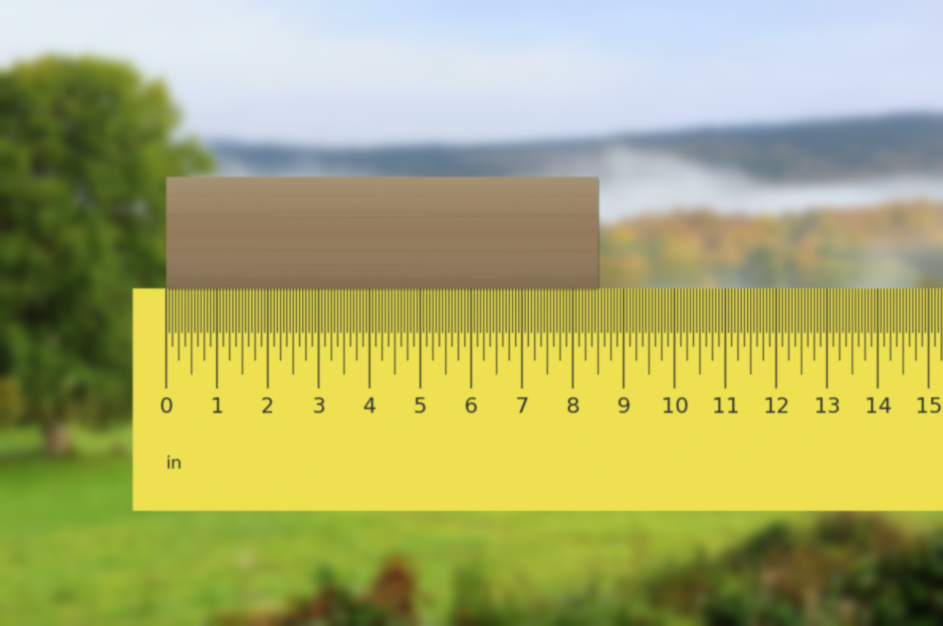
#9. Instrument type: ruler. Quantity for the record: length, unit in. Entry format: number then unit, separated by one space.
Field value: 8.5 in
